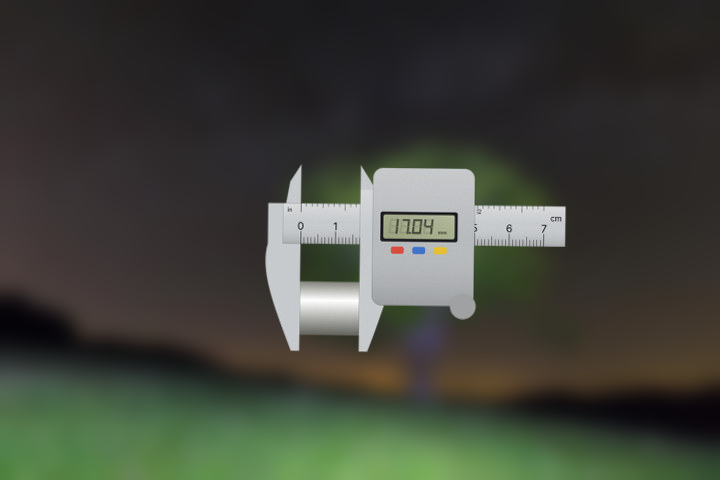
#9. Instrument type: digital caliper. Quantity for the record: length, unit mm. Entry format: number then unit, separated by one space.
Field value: 17.04 mm
